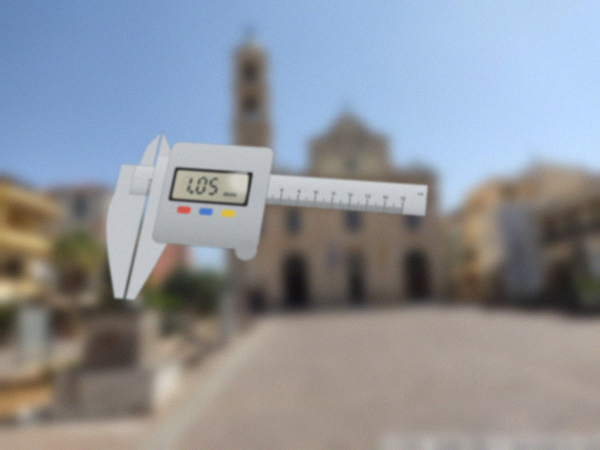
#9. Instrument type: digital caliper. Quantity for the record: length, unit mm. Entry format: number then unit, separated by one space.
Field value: 1.05 mm
